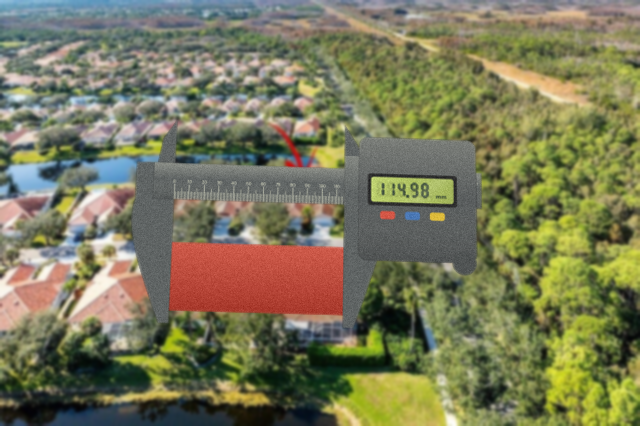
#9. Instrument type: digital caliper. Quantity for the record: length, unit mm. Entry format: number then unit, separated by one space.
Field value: 114.98 mm
